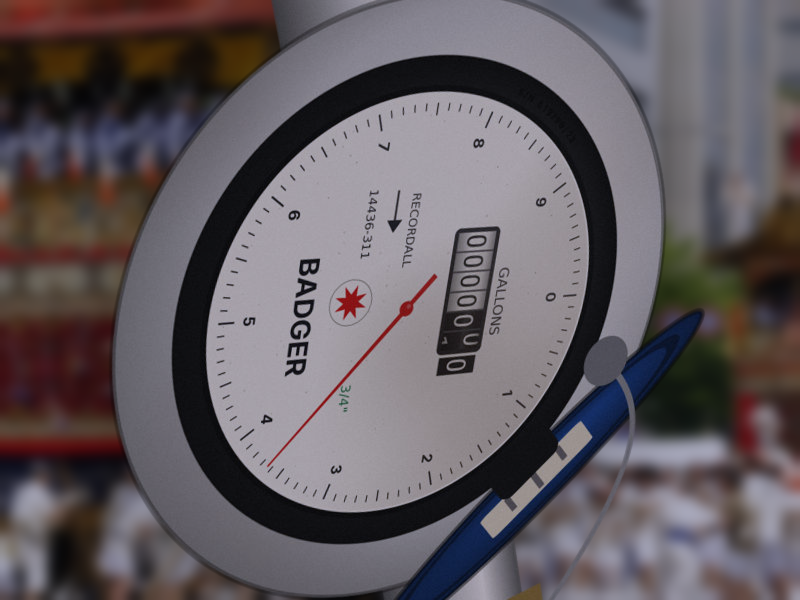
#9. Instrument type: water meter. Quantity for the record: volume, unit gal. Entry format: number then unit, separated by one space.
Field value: 3.6 gal
